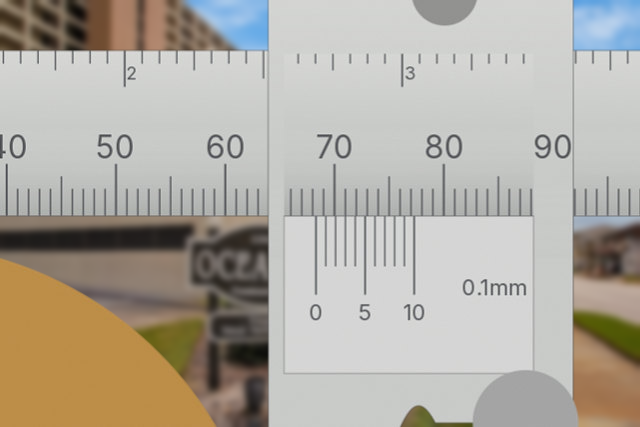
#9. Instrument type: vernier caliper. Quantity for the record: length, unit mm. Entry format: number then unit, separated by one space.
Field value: 68.3 mm
